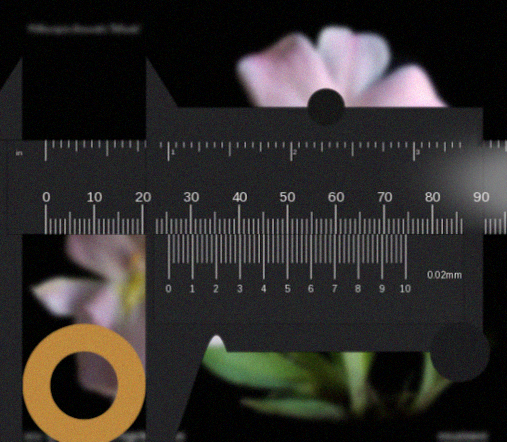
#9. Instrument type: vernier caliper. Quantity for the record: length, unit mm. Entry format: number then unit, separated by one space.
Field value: 25.5 mm
